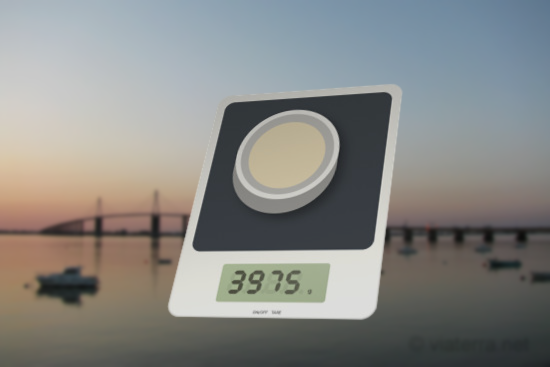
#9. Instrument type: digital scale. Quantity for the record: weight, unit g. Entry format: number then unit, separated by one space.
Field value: 3975 g
